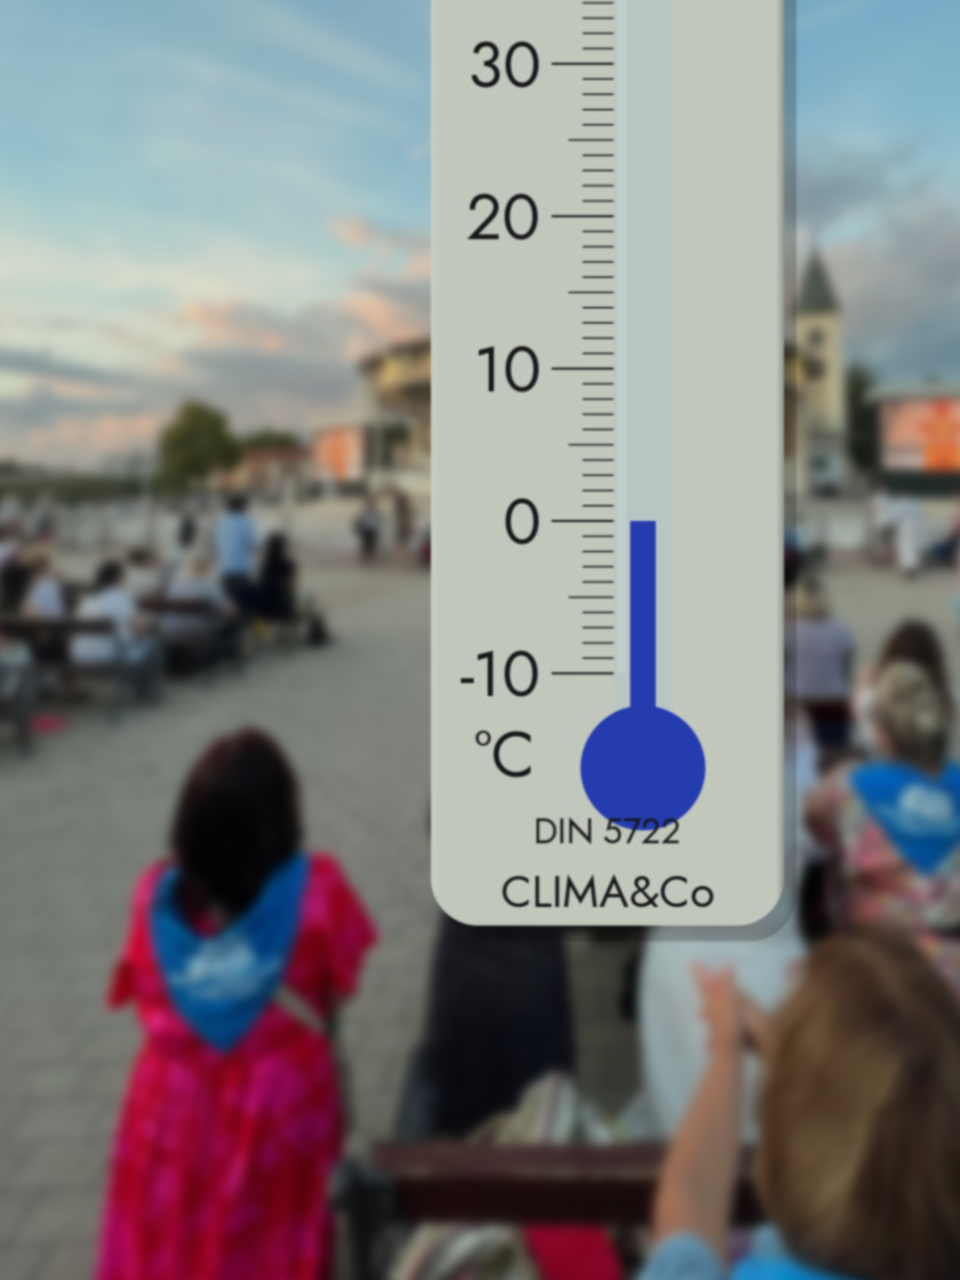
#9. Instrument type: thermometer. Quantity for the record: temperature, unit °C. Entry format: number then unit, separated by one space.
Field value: 0 °C
